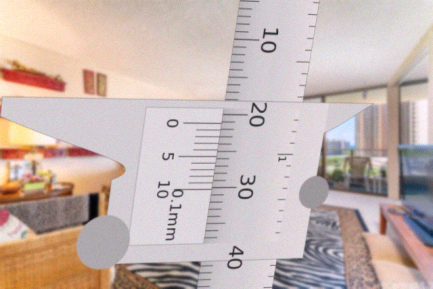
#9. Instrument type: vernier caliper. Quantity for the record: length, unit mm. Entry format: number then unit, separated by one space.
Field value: 21.2 mm
